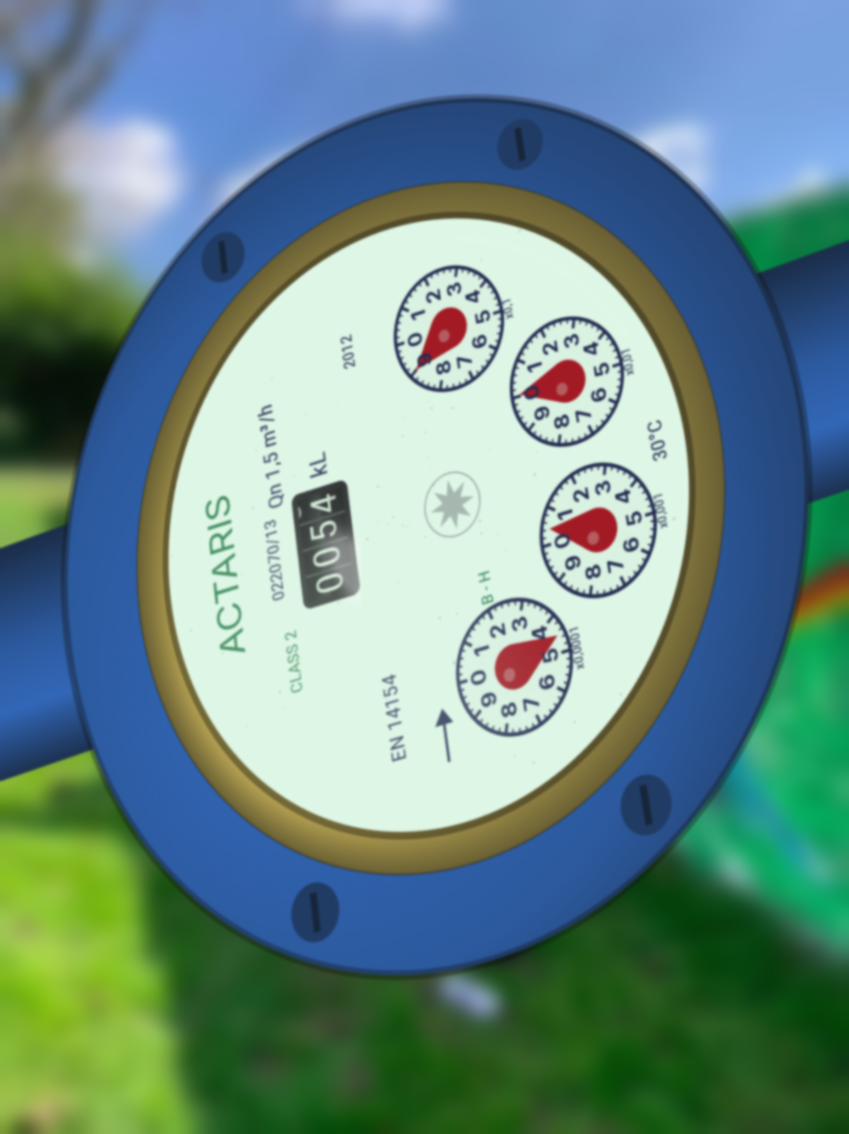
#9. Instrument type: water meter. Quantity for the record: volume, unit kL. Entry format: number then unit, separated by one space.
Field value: 53.9004 kL
